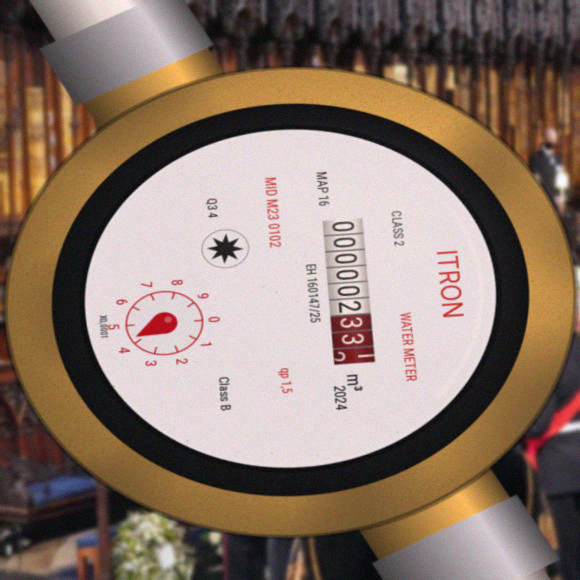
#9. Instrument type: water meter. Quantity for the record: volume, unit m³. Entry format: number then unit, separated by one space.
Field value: 2.3314 m³
